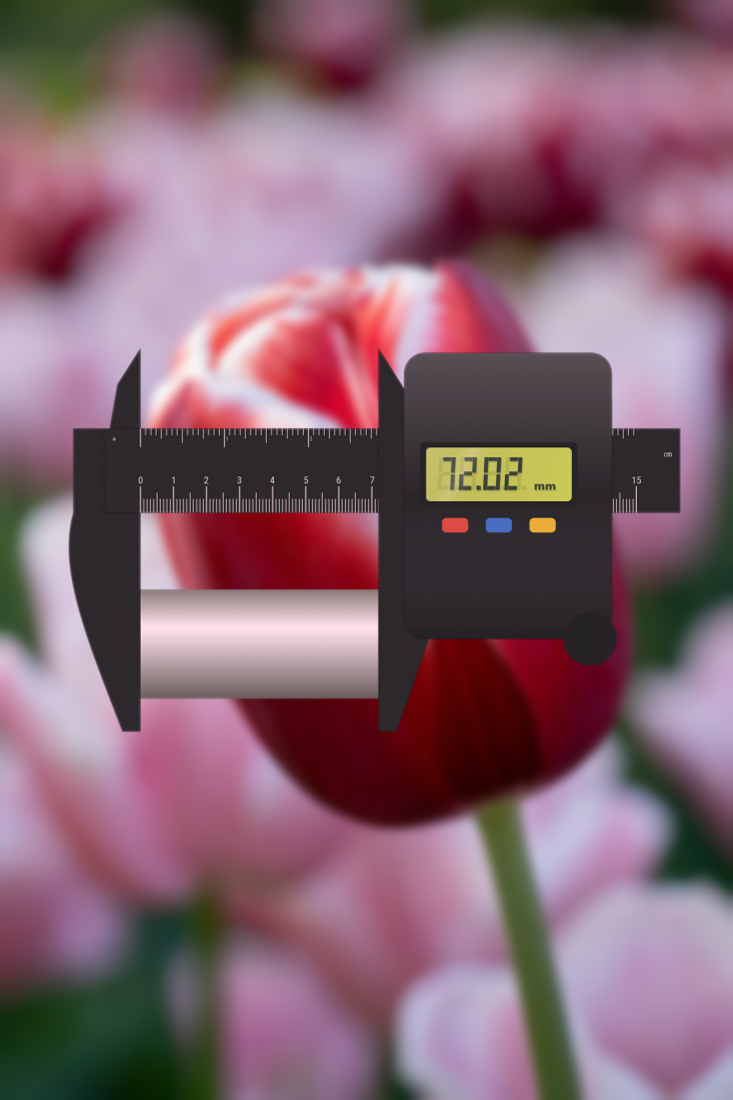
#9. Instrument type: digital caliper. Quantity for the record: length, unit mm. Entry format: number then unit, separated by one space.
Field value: 72.02 mm
